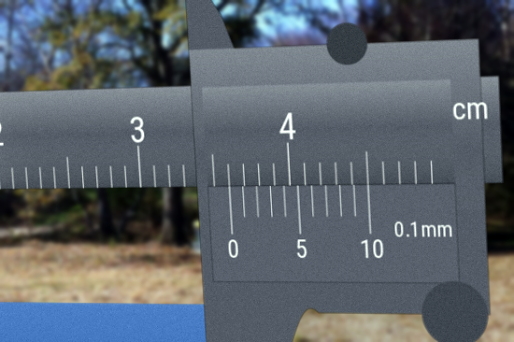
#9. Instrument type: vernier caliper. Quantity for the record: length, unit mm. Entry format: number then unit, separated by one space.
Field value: 36.0 mm
